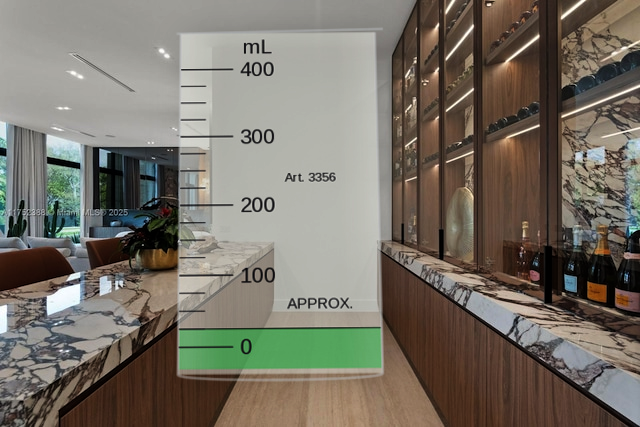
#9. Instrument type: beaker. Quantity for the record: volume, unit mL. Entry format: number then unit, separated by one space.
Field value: 25 mL
